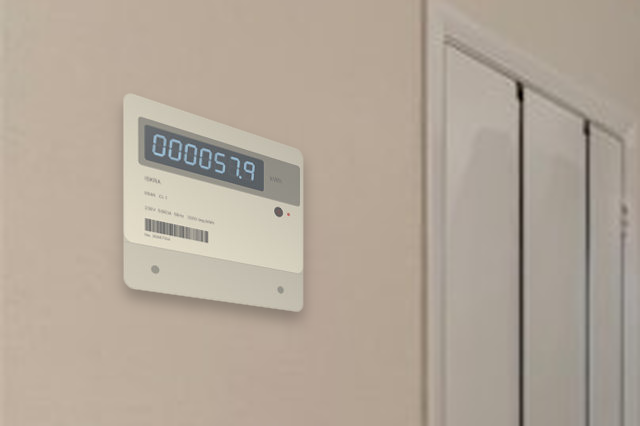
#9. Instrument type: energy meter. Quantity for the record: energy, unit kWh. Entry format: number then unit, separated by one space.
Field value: 57.9 kWh
